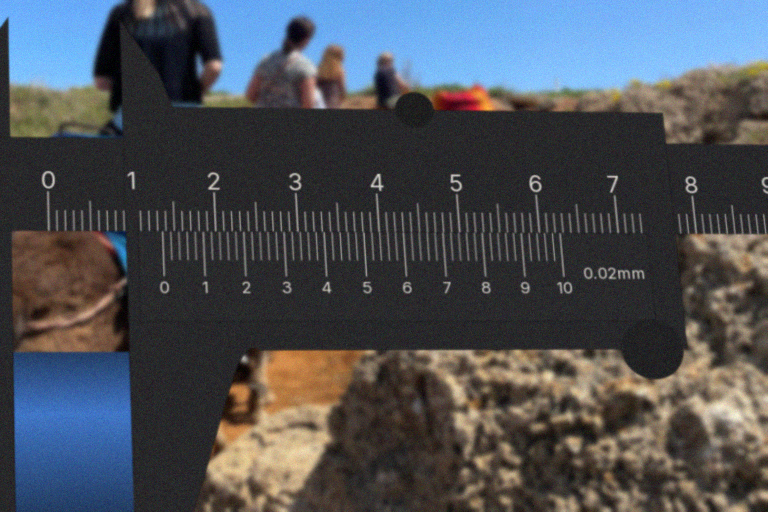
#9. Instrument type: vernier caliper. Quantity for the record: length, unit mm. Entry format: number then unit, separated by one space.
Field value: 13.6 mm
